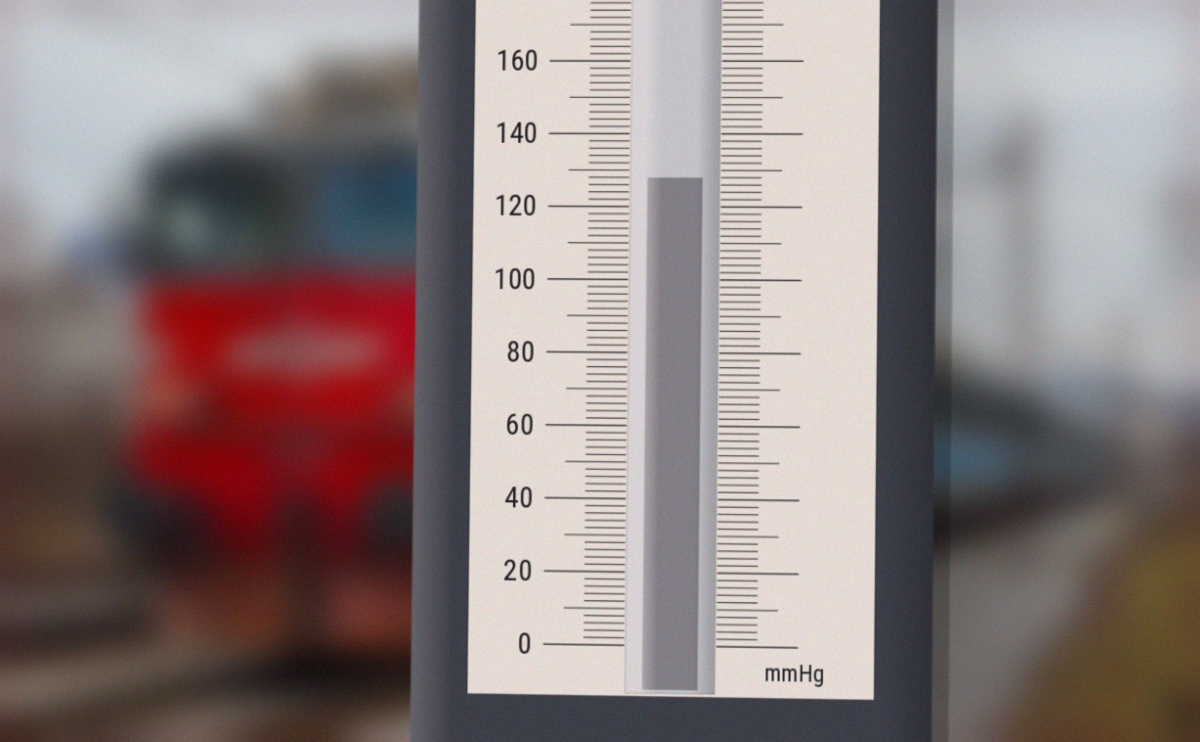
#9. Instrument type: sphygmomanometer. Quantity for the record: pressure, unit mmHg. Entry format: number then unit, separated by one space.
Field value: 128 mmHg
